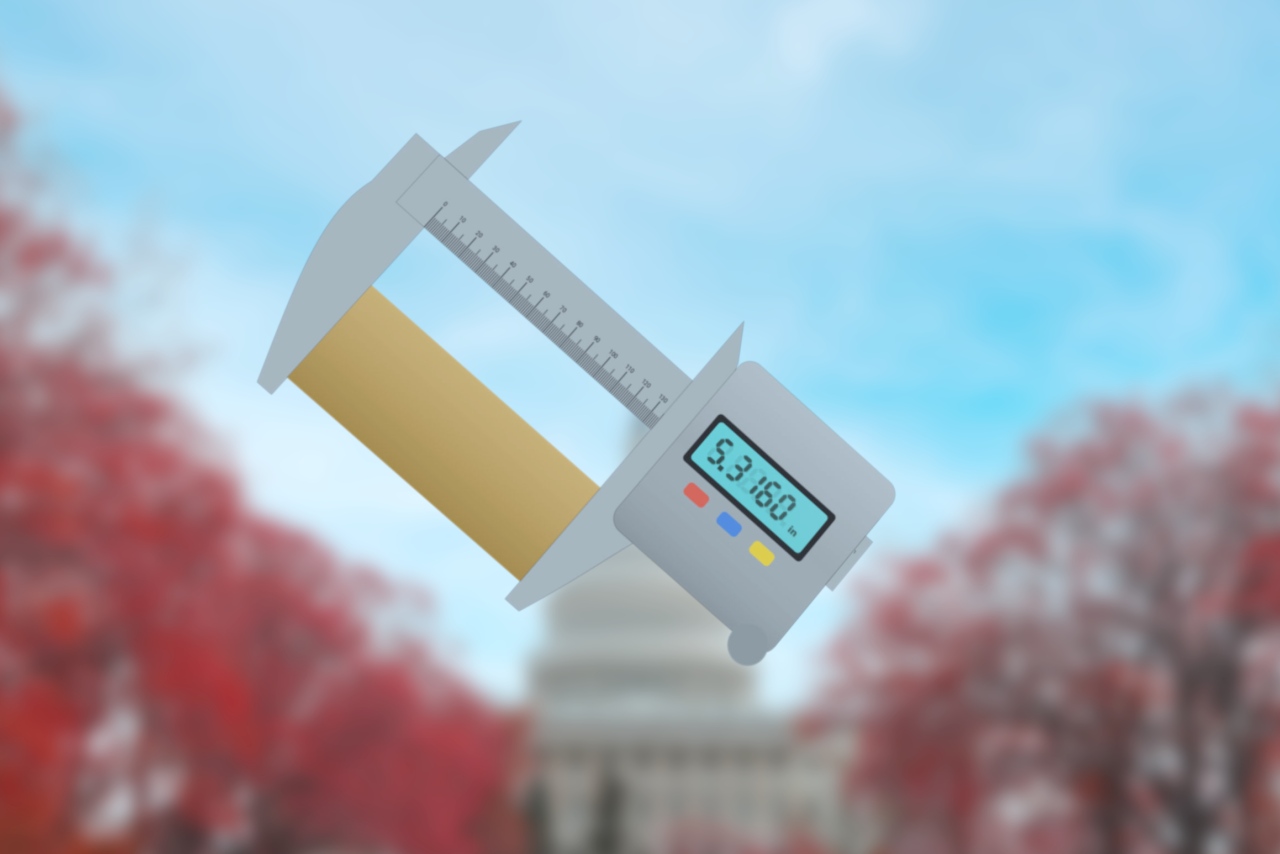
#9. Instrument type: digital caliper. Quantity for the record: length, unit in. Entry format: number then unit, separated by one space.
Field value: 5.3160 in
